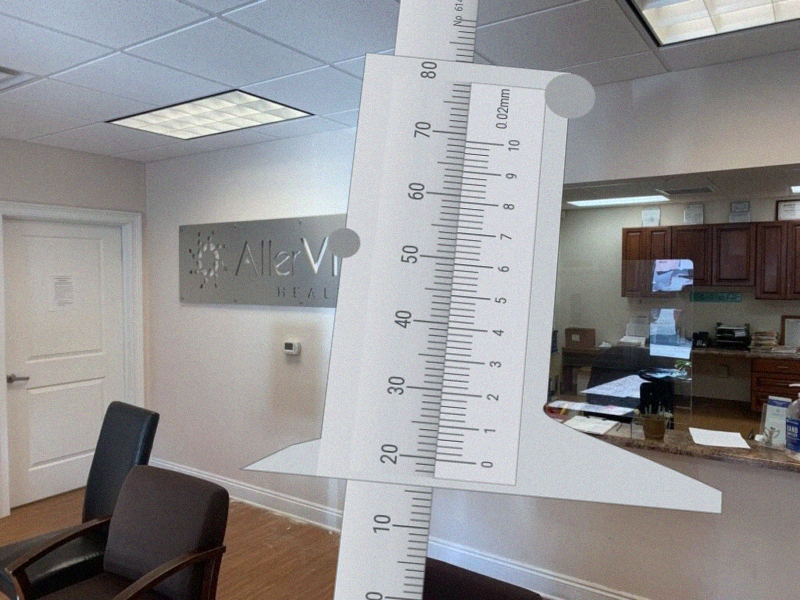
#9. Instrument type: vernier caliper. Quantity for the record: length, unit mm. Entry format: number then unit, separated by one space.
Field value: 19.8 mm
